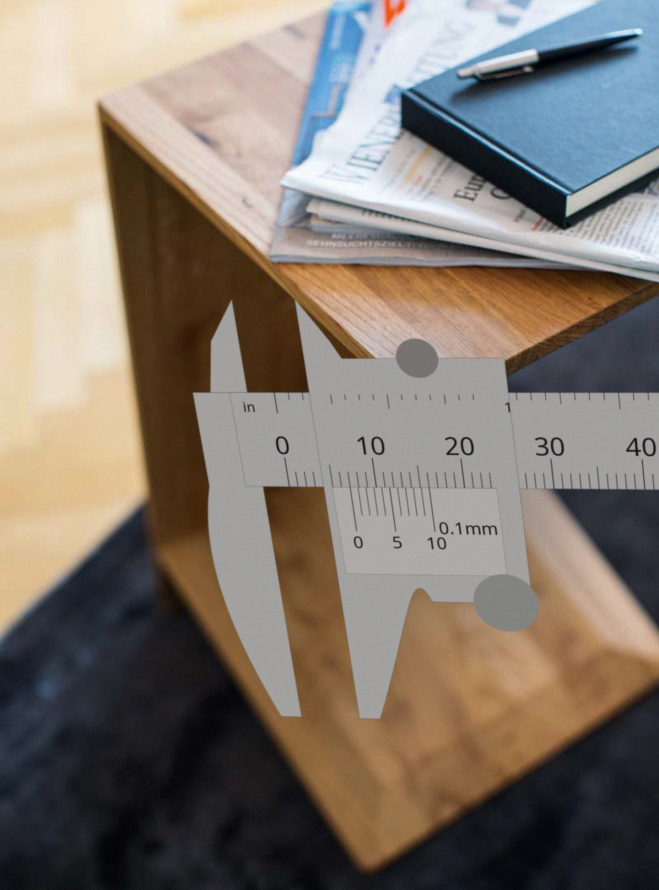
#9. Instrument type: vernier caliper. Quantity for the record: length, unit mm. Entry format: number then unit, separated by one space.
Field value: 7.0 mm
